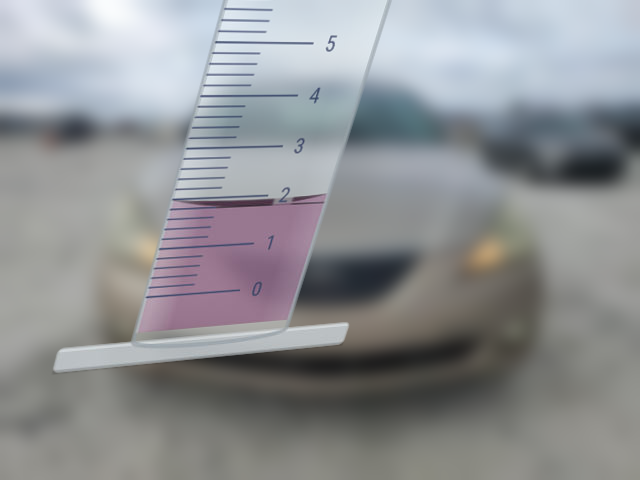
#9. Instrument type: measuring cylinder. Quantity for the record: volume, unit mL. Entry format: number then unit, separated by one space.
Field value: 1.8 mL
